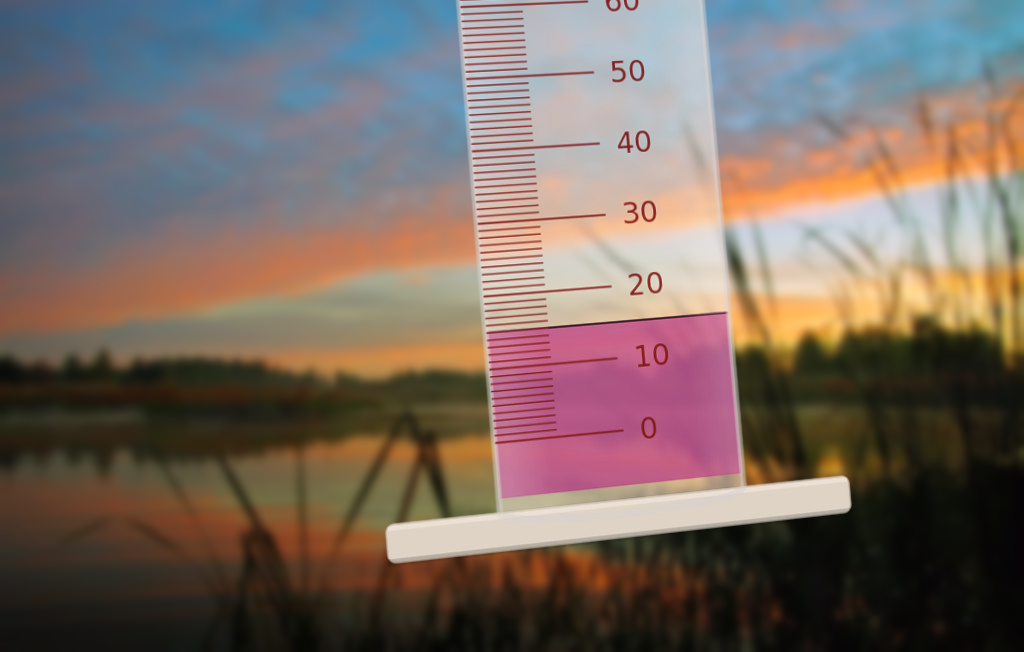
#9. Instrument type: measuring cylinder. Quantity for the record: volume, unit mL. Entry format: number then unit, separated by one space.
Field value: 15 mL
